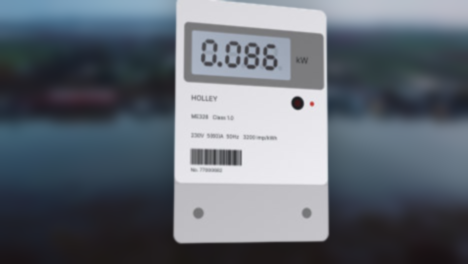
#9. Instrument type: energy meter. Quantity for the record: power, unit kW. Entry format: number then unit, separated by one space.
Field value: 0.086 kW
